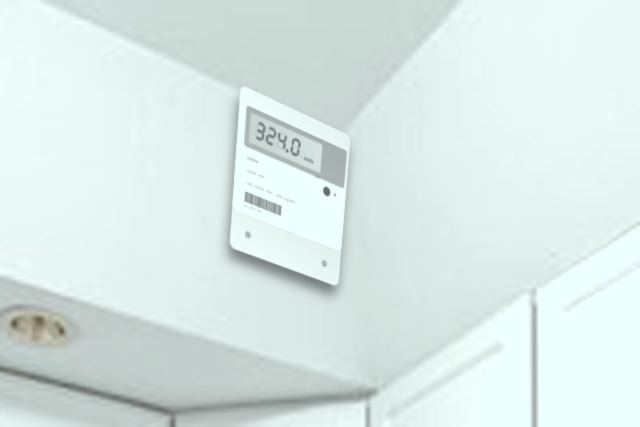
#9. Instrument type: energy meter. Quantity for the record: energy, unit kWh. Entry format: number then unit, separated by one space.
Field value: 324.0 kWh
